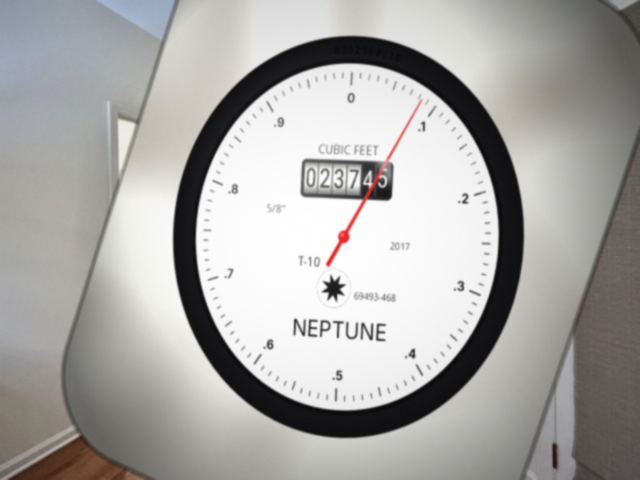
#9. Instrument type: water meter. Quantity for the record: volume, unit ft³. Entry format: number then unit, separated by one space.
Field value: 23745.08 ft³
